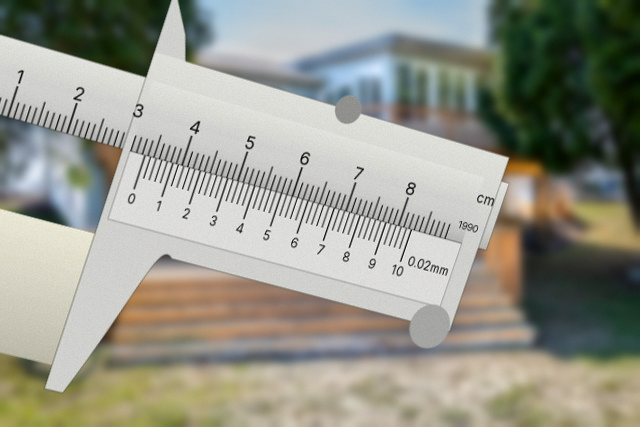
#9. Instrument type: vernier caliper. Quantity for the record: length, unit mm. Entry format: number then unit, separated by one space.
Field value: 33.5 mm
